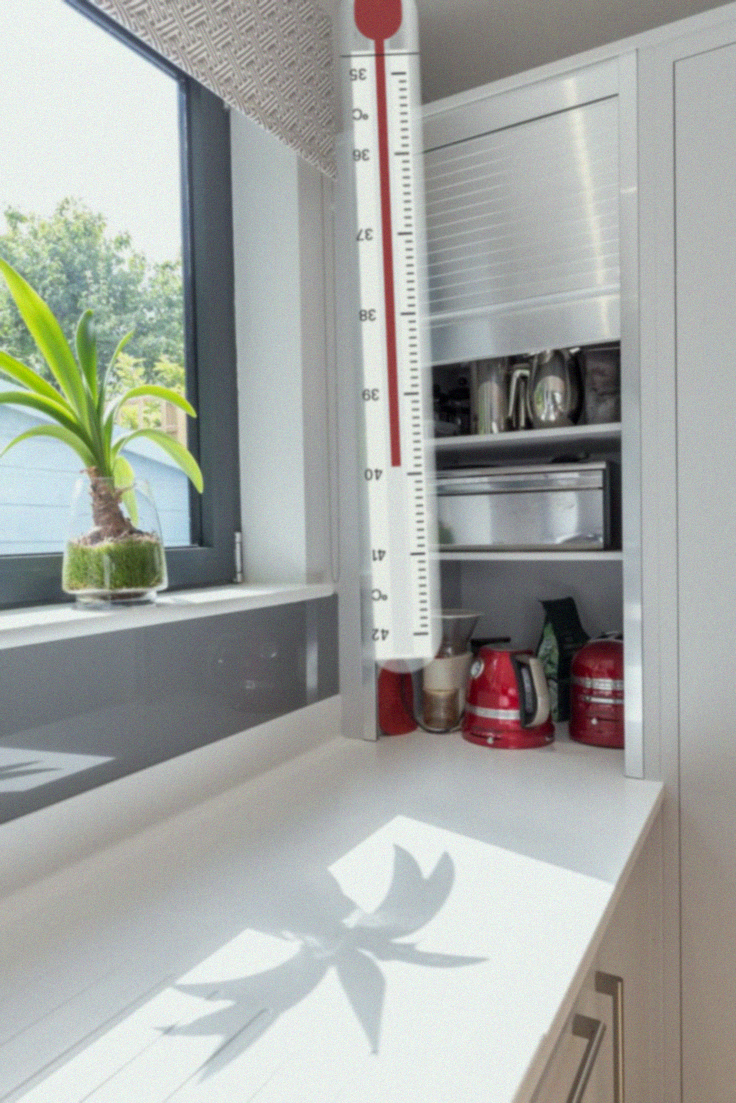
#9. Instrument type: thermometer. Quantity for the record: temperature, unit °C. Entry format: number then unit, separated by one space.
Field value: 39.9 °C
